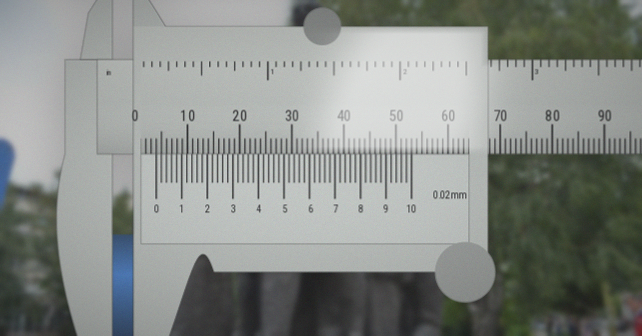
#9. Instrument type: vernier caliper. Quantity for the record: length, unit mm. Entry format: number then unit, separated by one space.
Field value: 4.0 mm
